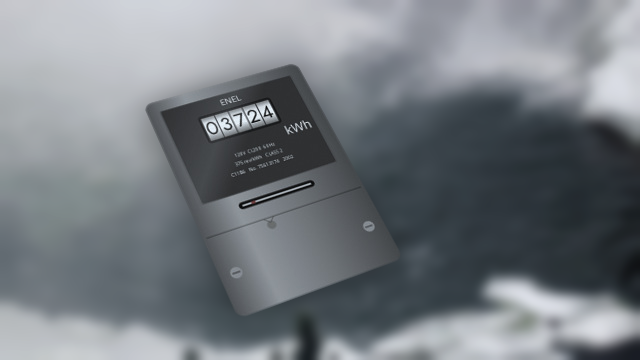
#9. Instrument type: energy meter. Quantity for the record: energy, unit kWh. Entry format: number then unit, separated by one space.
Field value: 3724 kWh
